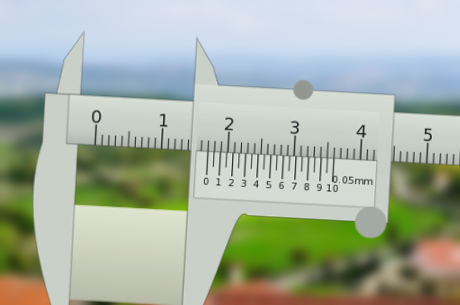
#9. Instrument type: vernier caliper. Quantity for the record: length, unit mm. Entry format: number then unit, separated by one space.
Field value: 17.0 mm
